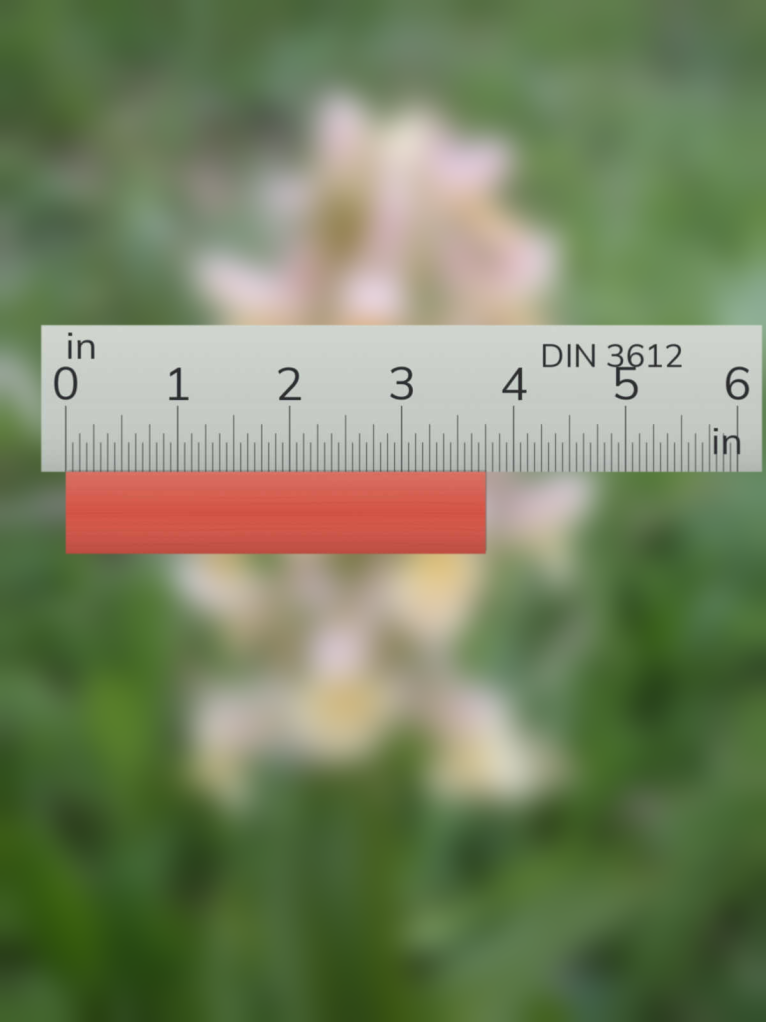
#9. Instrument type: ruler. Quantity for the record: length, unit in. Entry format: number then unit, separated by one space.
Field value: 3.75 in
